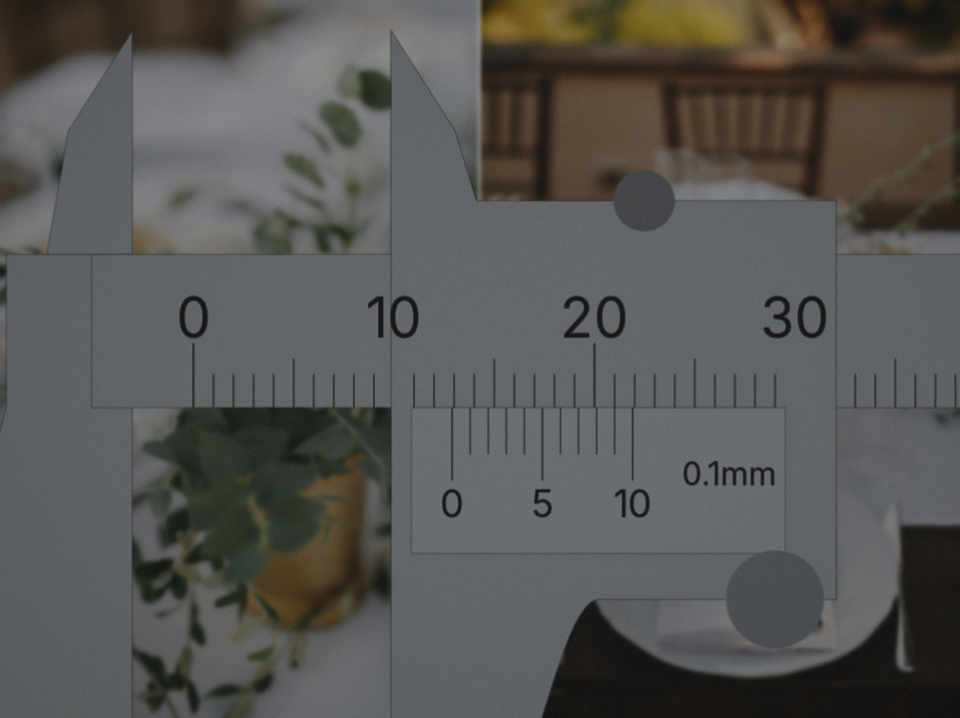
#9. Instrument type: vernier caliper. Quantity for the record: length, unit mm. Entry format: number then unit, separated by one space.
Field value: 12.9 mm
